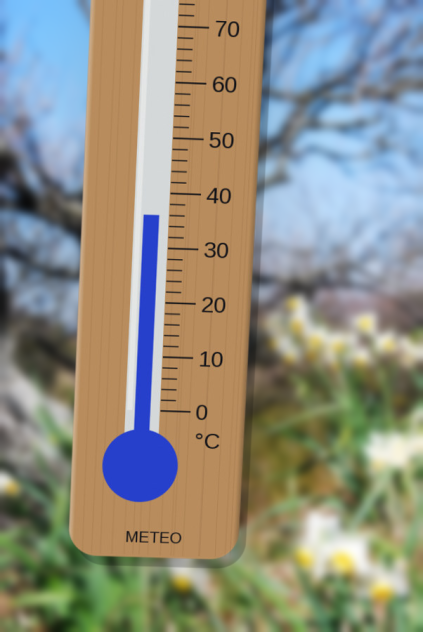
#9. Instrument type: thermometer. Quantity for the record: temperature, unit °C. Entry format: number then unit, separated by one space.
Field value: 36 °C
